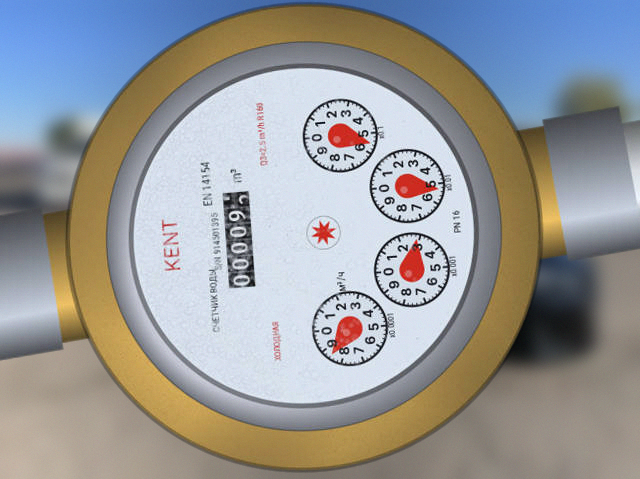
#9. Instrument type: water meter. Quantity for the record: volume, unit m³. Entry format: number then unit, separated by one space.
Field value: 91.5528 m³
